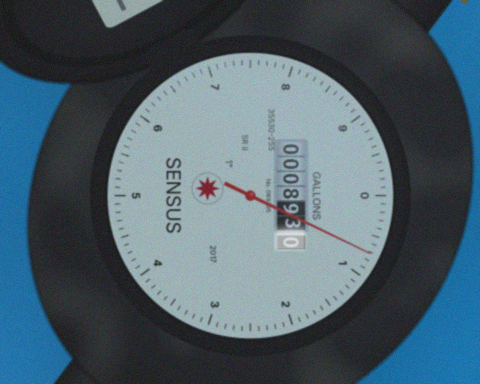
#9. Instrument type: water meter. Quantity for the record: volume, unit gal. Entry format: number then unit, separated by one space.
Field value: 8930.7 gal
